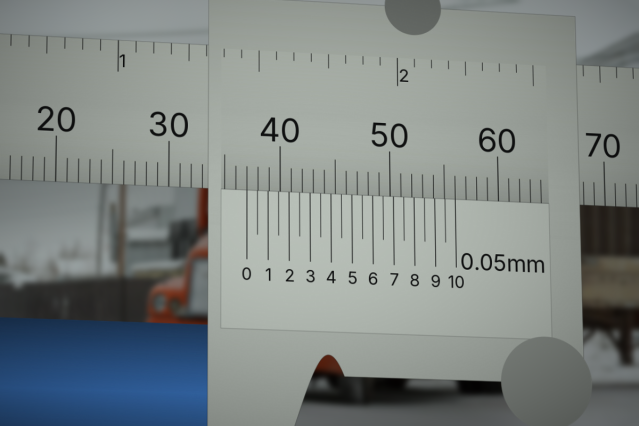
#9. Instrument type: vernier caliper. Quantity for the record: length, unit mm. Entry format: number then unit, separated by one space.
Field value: 37.0 mm
